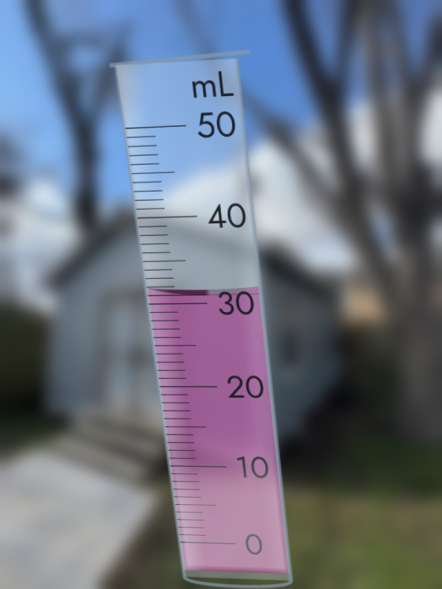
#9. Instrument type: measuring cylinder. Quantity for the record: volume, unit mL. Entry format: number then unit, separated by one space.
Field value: 31 mL
